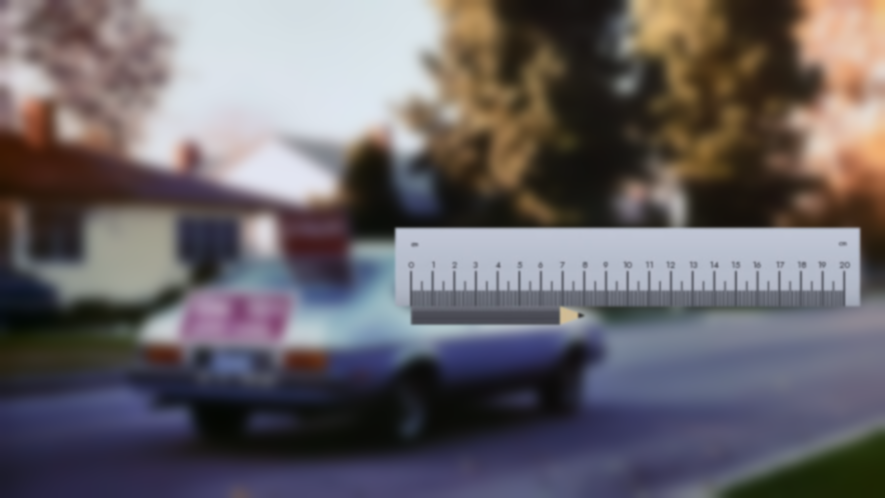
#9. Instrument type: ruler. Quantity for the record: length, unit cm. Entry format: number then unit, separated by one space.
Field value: 8 cm
